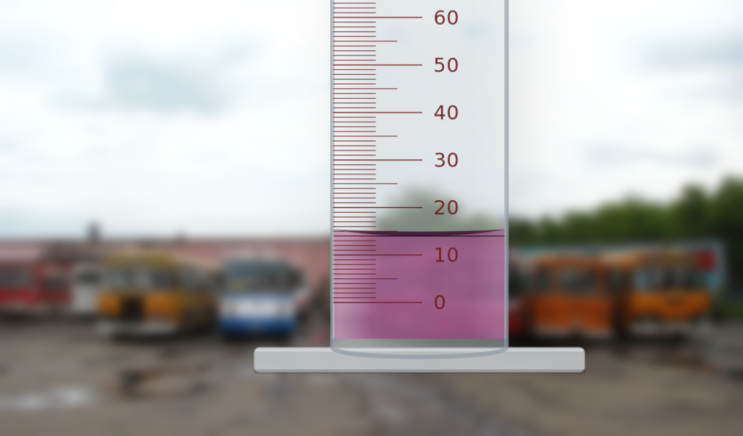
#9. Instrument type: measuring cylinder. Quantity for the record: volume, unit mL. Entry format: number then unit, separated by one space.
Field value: 14 mL
